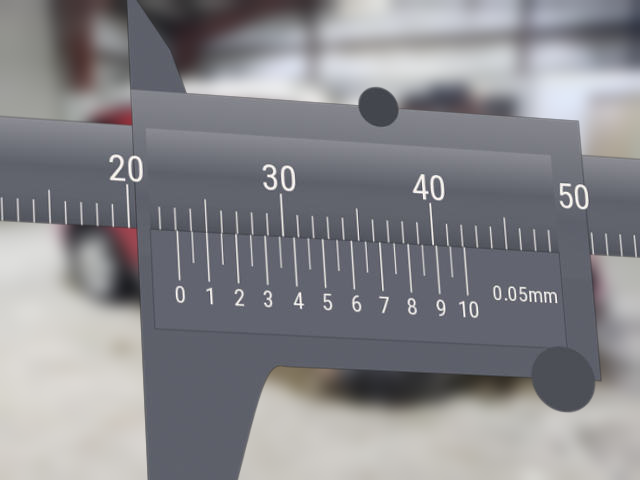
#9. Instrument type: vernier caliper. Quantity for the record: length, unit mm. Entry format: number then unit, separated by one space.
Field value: 23.1 mm
